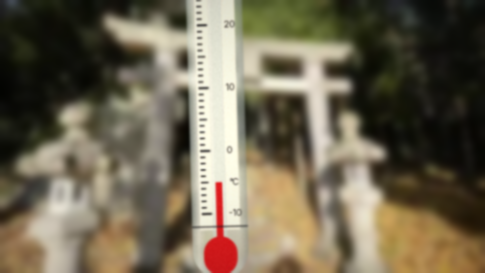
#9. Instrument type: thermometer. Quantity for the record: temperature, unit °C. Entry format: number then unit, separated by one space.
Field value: -5 °C
